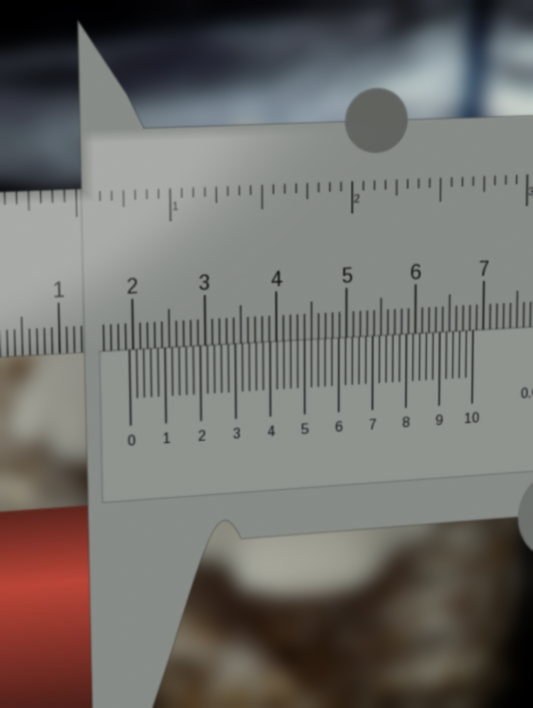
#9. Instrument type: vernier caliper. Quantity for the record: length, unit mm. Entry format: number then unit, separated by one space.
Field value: 19.5 mm
